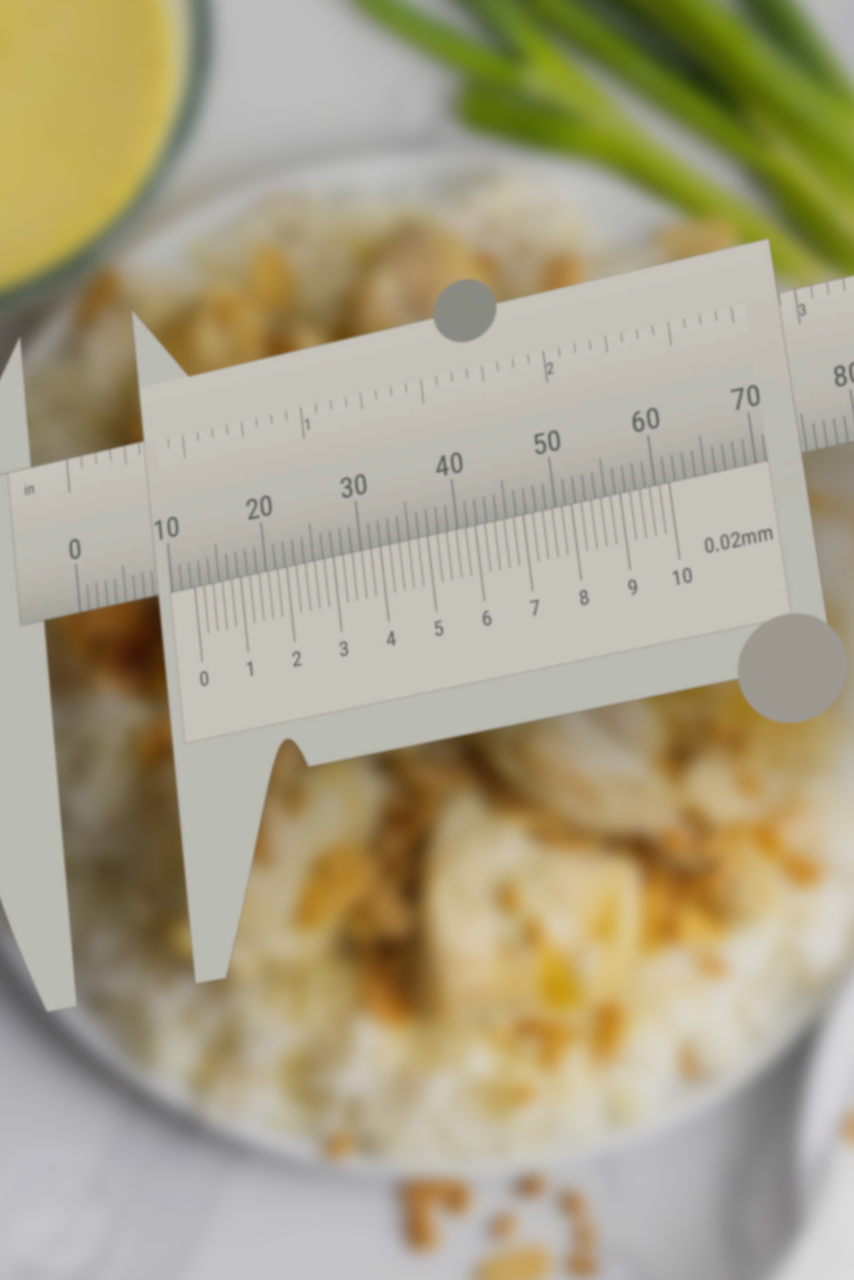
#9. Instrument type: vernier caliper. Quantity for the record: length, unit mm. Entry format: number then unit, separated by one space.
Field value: 12.4 mm
